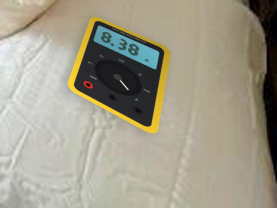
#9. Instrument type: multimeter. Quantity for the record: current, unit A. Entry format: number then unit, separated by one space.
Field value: 8.38 A
